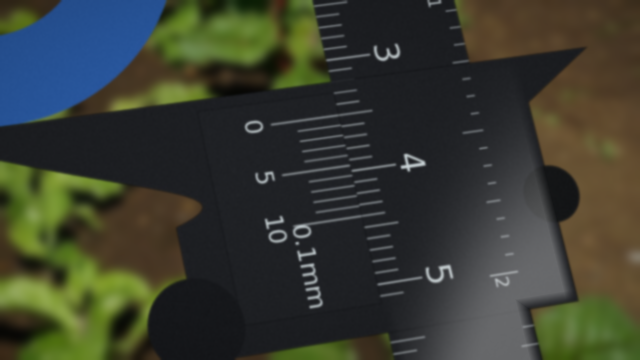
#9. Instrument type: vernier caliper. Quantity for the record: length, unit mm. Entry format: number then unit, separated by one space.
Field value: 35.0 mm
